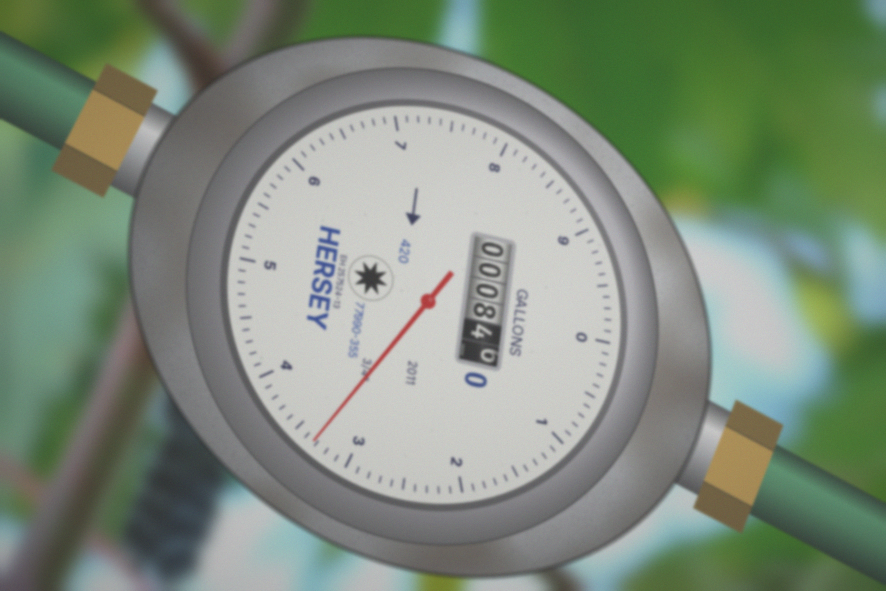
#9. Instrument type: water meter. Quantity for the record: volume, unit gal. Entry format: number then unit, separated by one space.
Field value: 8463.3 gal
